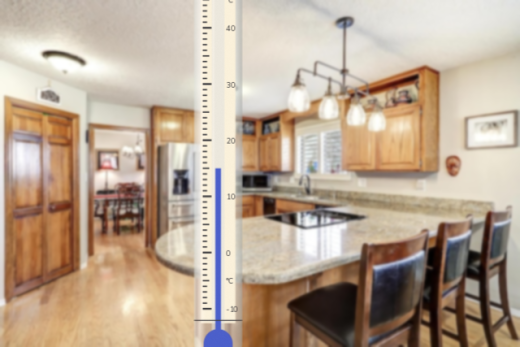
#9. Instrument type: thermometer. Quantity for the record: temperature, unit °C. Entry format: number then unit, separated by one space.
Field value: 15 °C
